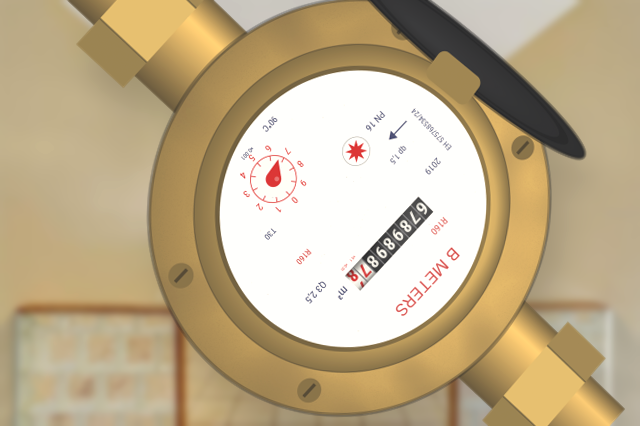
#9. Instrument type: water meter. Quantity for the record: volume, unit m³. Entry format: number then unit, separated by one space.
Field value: 6789898.776 m³
